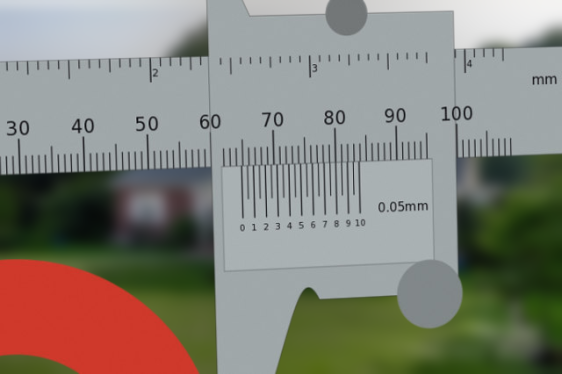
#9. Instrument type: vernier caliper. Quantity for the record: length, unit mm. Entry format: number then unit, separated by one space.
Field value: 64.8 mm
